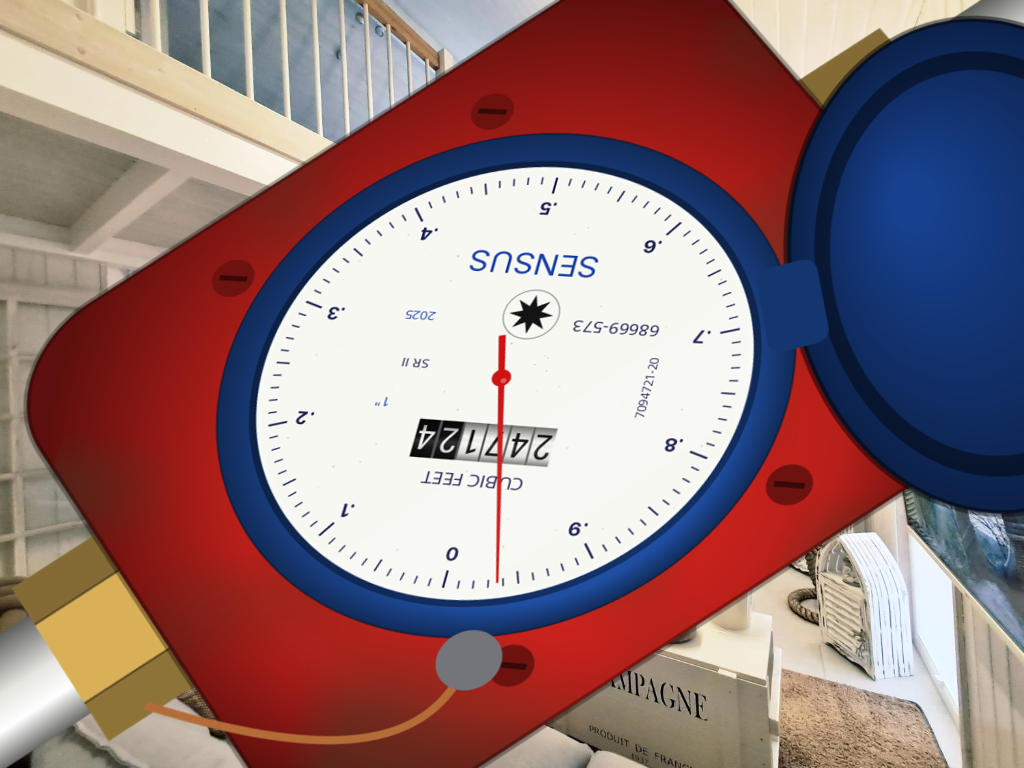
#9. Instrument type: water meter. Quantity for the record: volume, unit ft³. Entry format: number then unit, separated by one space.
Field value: 247123.96 ft³
